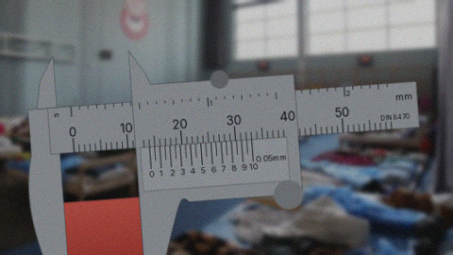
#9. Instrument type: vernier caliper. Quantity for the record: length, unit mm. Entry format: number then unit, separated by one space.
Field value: 14.0 mm
